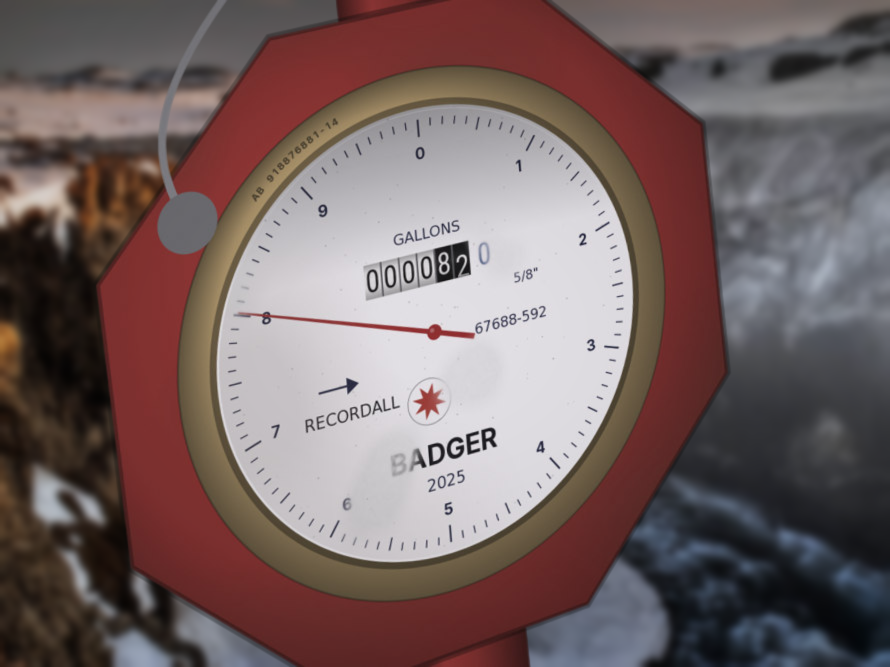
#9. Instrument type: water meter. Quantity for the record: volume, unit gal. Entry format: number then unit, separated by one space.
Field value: 818.0 gal
